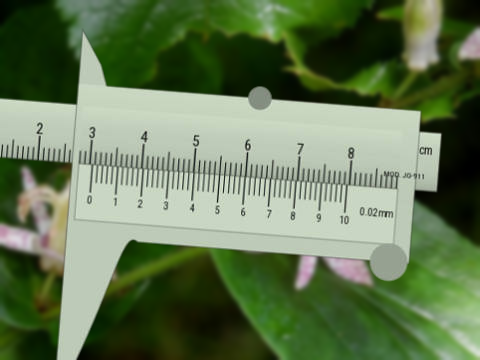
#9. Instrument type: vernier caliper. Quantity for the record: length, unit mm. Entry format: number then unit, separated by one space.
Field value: 30.5 mm
